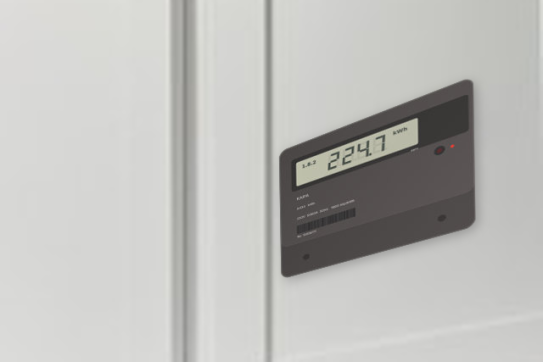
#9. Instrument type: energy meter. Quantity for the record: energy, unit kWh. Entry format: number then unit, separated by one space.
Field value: 224.7 kWh
